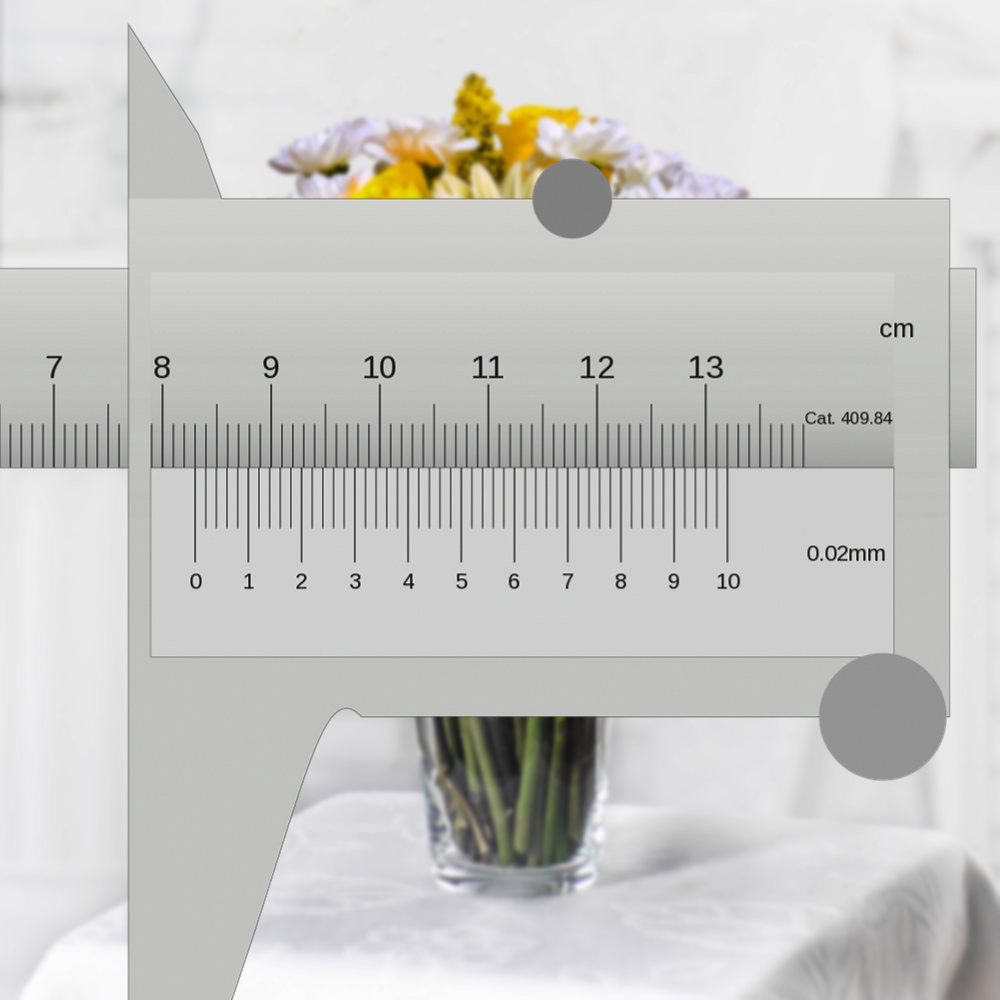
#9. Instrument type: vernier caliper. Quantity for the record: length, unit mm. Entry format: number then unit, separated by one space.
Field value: 83.0 mm
